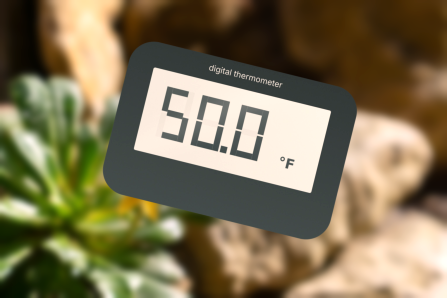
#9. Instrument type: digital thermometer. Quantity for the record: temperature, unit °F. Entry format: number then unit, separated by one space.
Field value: 50.0 °F
